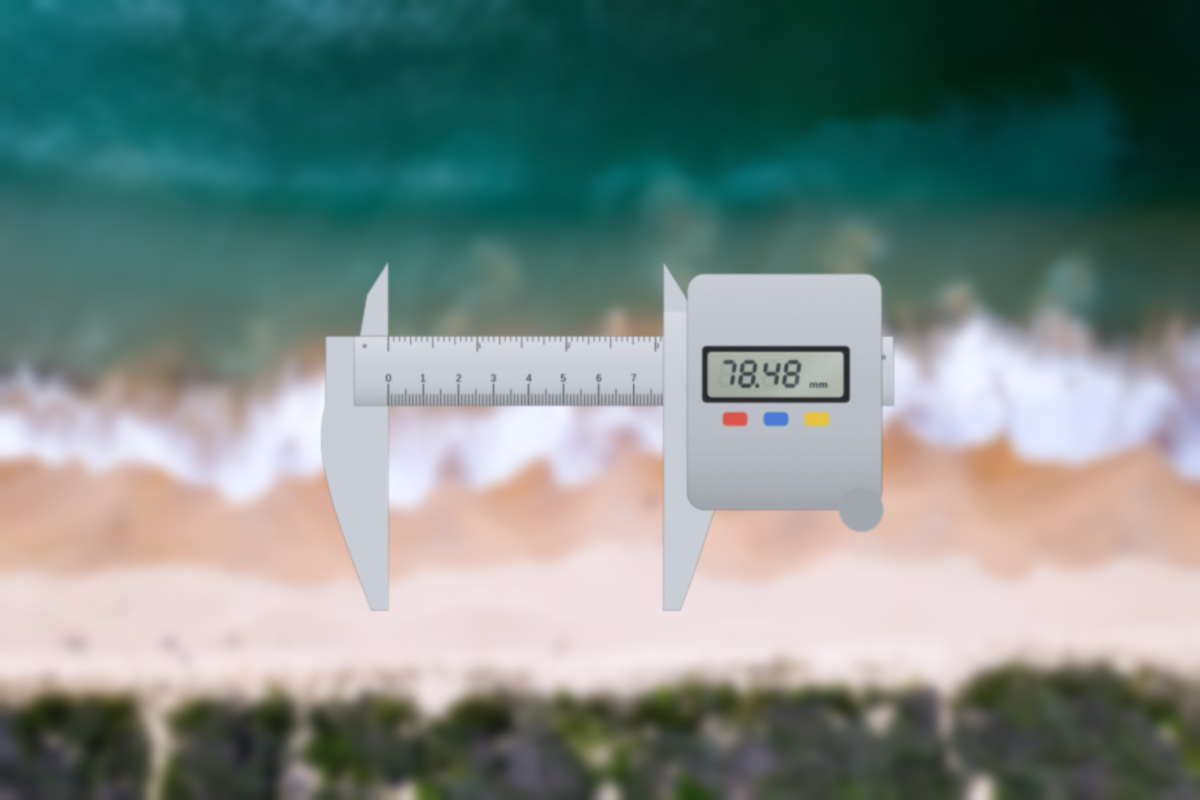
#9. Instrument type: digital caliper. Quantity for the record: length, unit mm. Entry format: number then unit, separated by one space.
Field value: 78.48 mm
